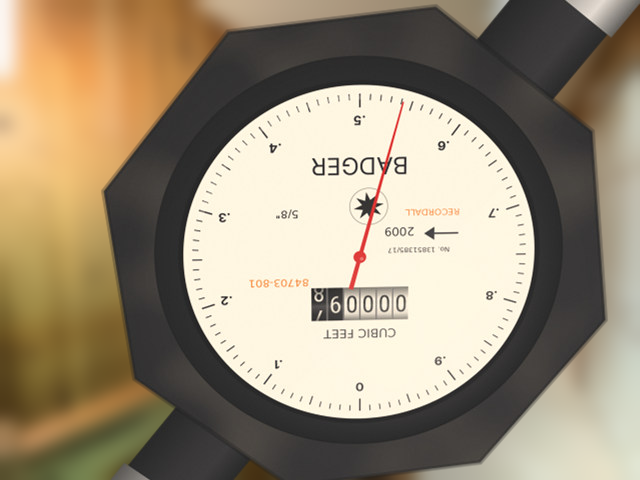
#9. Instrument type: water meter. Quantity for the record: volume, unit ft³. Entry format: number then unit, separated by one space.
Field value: 97.54 ft³
